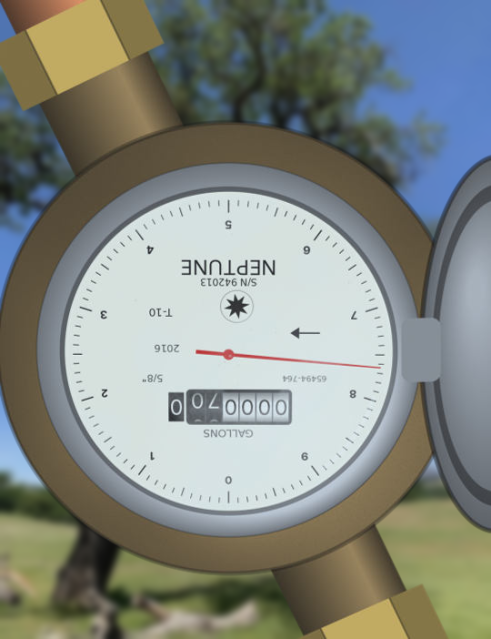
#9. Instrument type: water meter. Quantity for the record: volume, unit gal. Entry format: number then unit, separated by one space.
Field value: 697.6 gal
